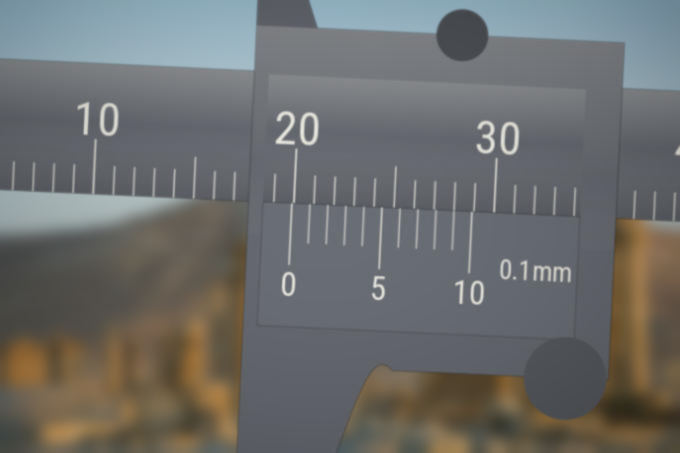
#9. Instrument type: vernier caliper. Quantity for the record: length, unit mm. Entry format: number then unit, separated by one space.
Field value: 19.9 mm
